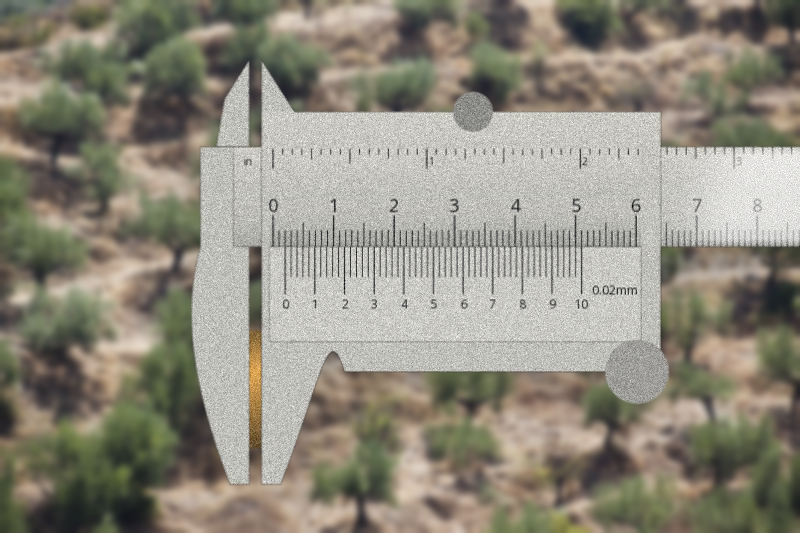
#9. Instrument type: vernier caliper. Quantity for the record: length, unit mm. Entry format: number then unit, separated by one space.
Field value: 2.0 mm
